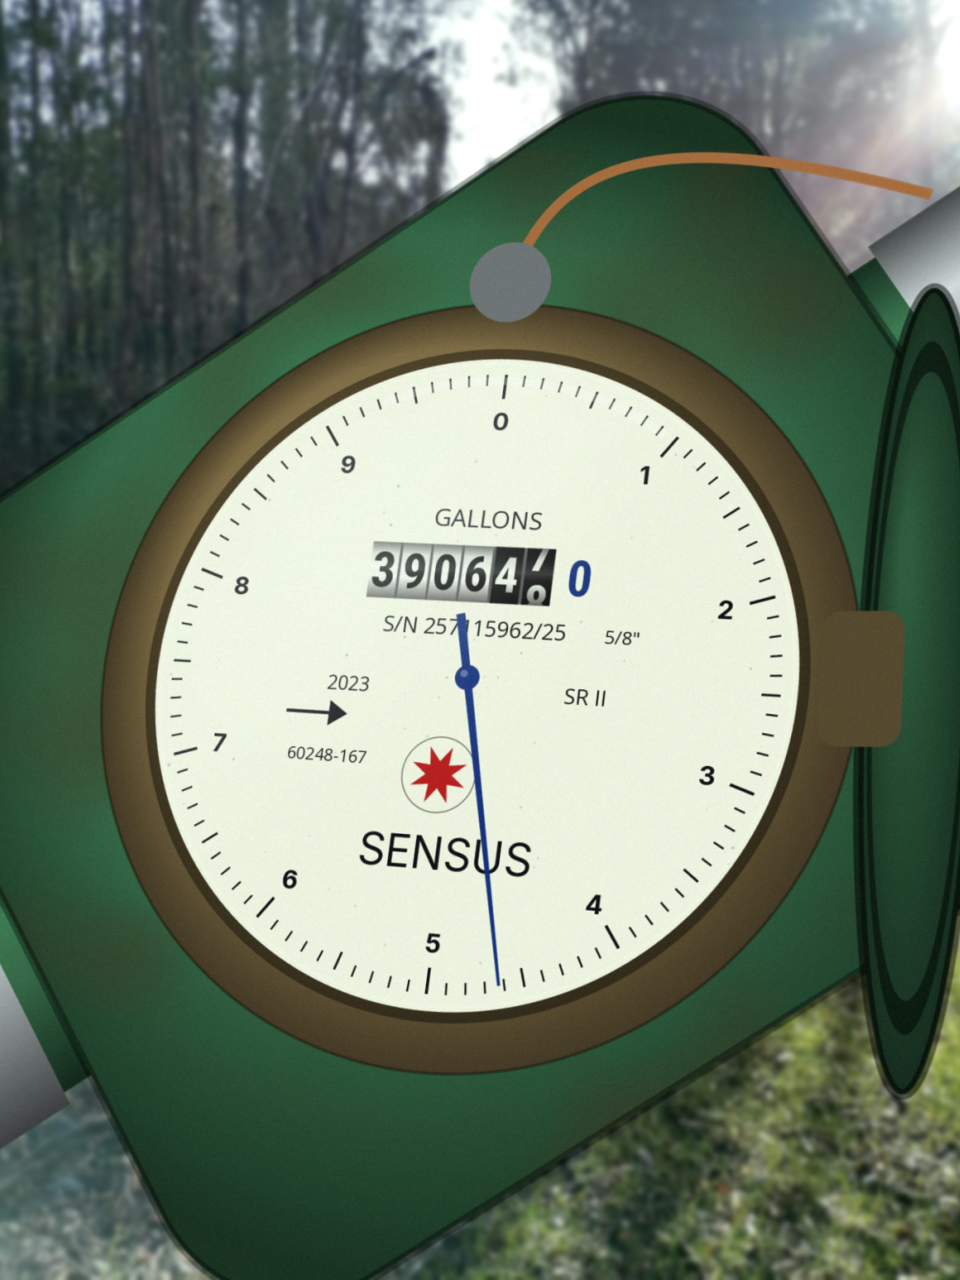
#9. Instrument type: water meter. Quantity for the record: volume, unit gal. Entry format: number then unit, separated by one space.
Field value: 3906474.6 gal
